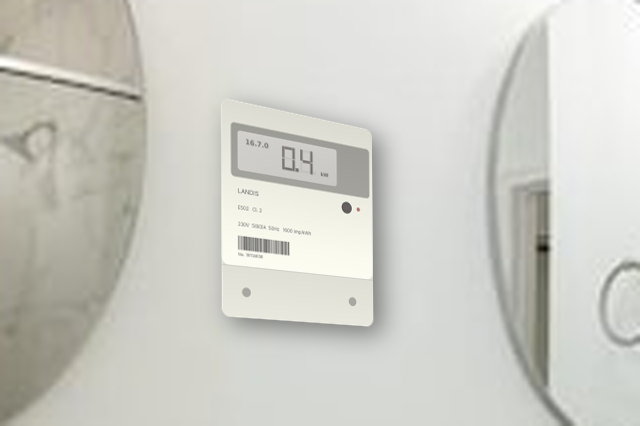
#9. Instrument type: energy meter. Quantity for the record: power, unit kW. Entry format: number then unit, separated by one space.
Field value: 0.4 kW
